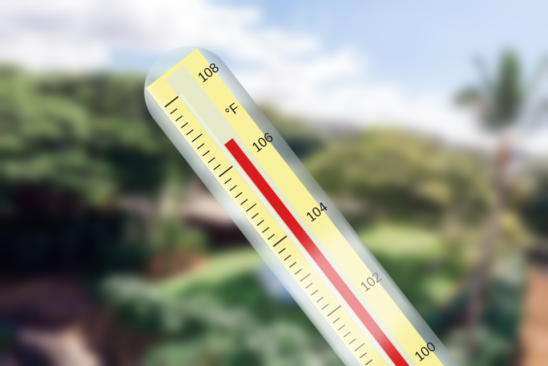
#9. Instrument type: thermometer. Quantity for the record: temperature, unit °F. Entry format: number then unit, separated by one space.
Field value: 106.5 °F
